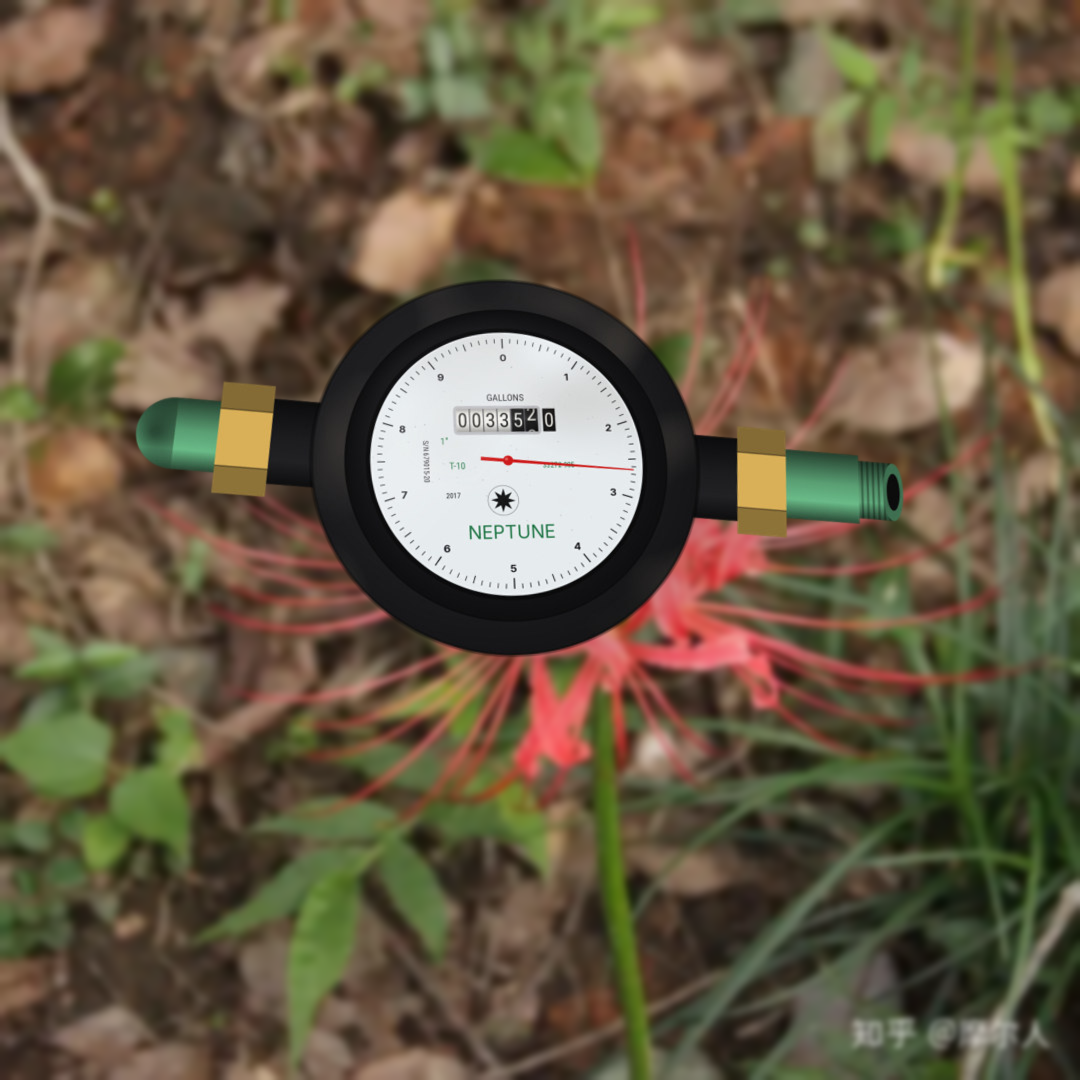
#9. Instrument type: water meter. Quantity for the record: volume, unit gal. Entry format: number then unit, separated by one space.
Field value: 33522.6 gal
